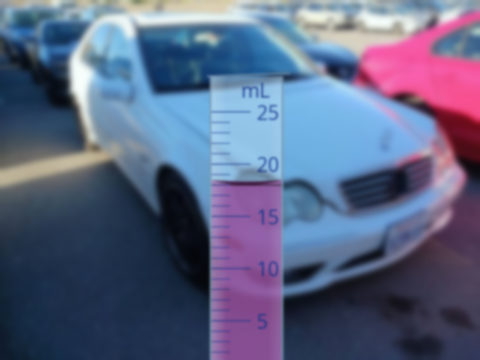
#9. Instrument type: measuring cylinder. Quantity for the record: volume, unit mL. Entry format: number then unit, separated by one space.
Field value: 18 mL
